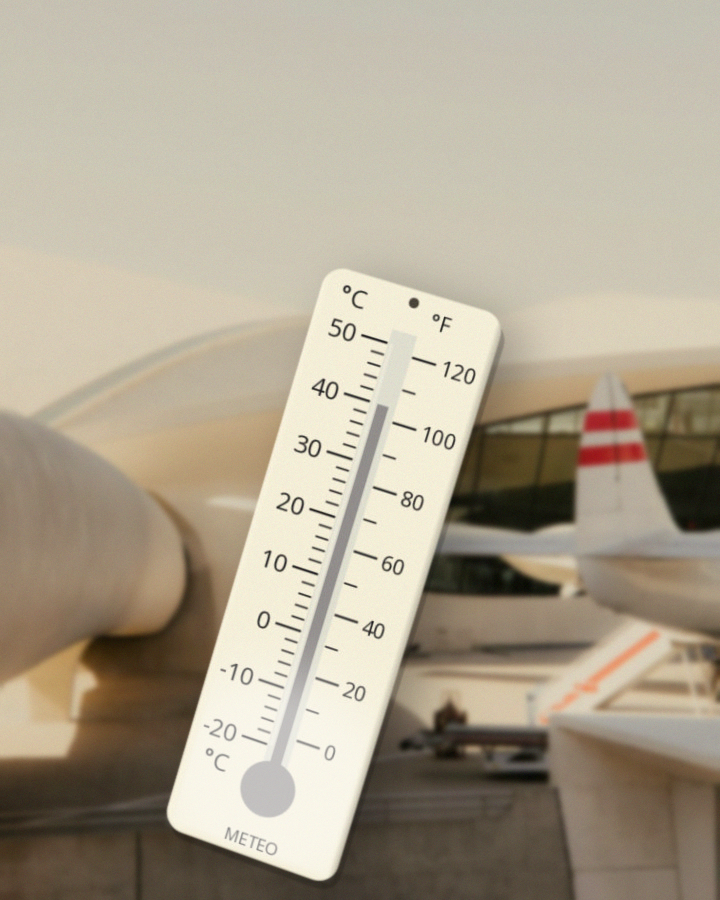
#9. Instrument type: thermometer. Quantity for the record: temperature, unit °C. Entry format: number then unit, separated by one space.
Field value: 40 °C
